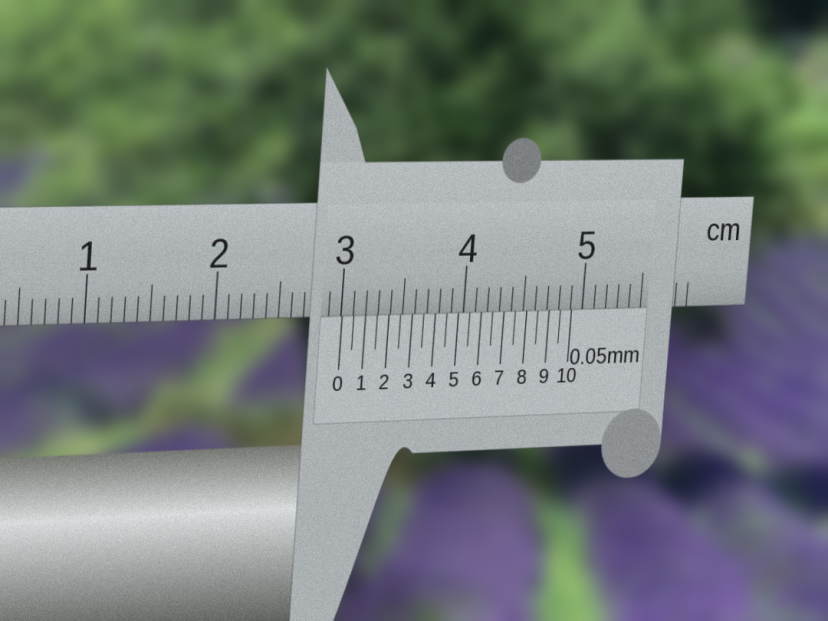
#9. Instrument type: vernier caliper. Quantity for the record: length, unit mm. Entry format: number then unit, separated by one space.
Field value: 30.1 mm
